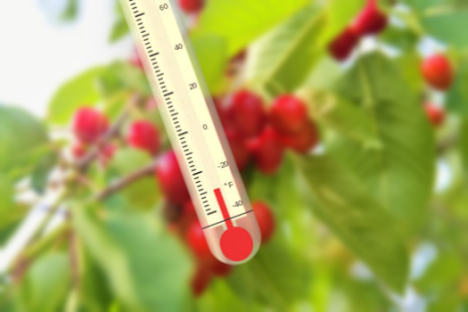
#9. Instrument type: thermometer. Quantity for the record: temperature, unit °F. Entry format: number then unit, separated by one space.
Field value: -30 °F
